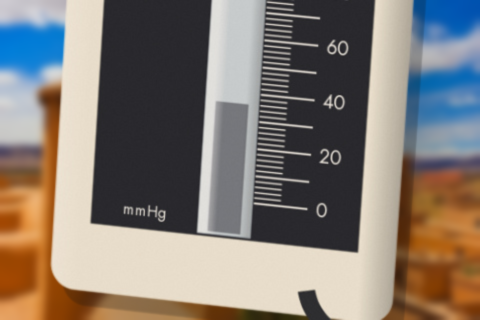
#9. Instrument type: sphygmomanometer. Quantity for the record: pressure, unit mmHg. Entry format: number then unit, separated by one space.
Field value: 36 mmHg
